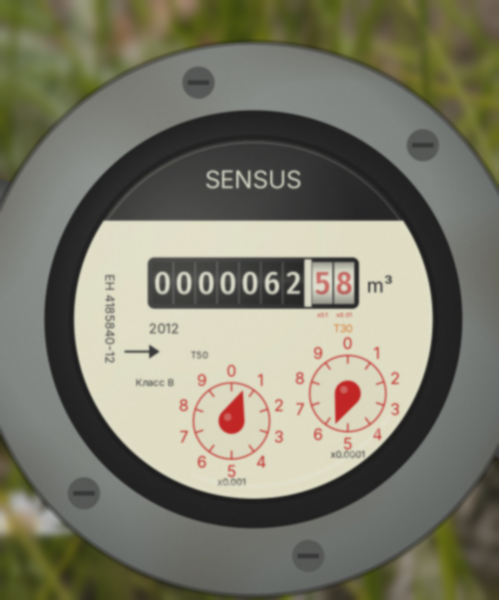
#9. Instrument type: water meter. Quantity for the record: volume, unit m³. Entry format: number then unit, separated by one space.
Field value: 62.5805 m³
